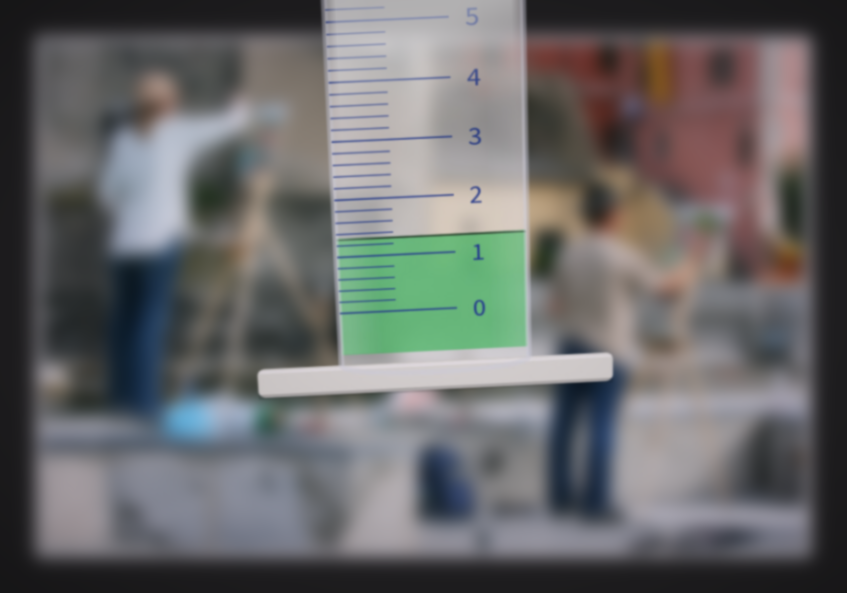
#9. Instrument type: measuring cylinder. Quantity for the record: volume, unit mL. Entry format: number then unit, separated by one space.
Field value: 1.3 mL
